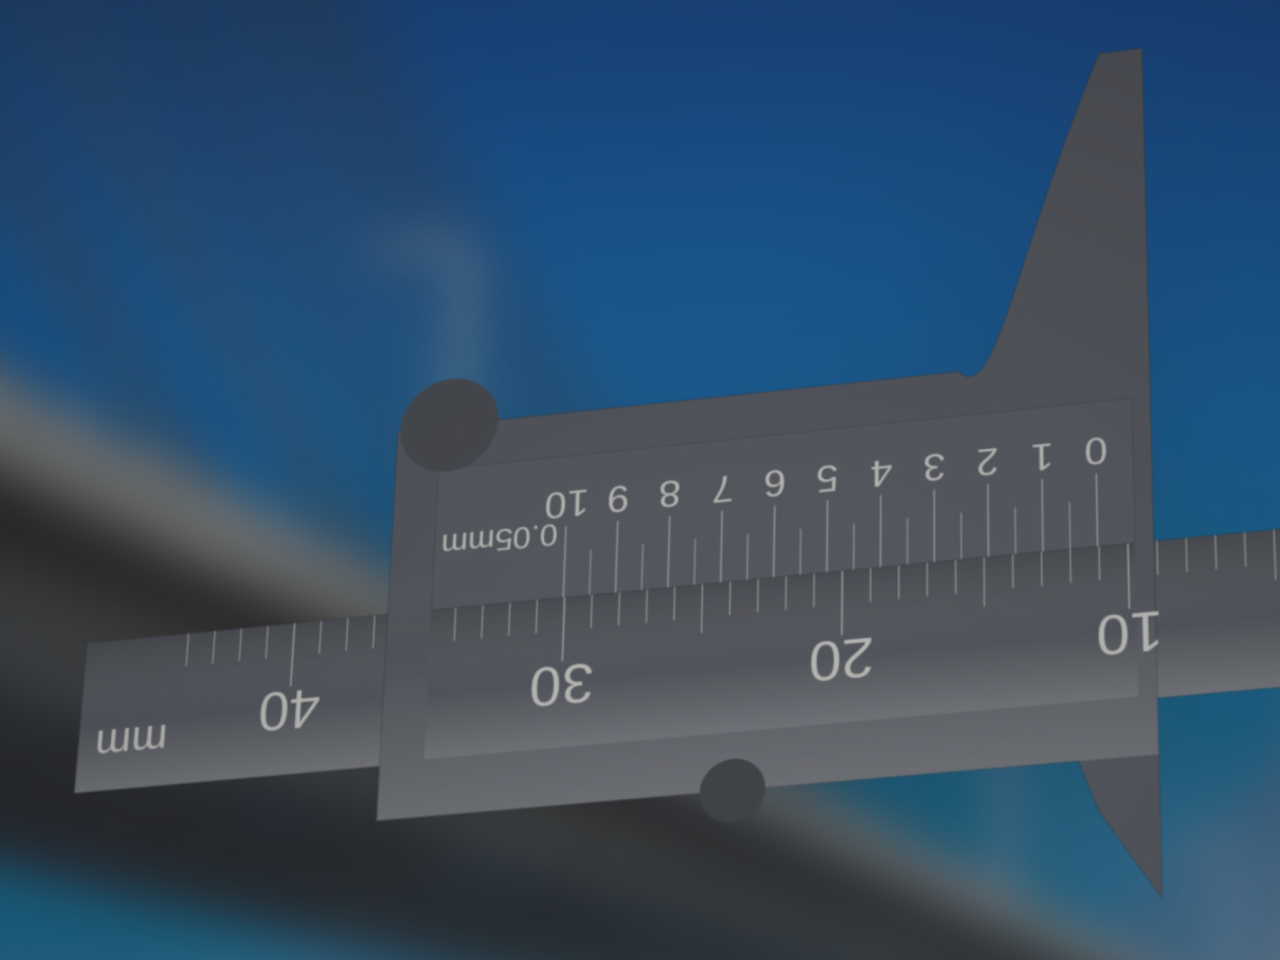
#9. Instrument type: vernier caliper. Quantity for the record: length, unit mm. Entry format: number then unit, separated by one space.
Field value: 11.05 mm
